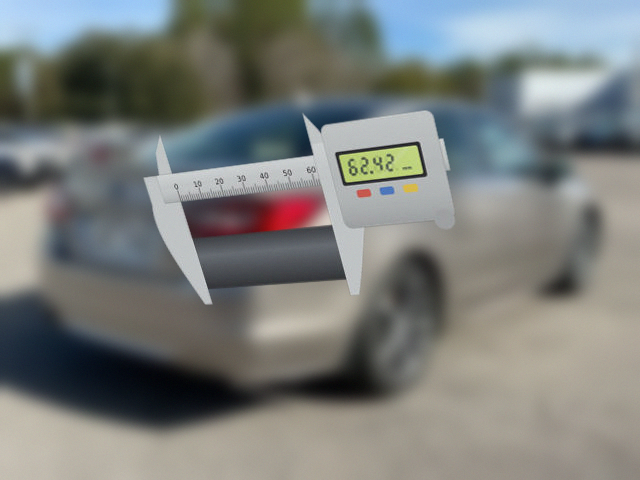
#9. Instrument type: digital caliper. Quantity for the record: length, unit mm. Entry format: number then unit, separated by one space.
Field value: 62.42 mm
